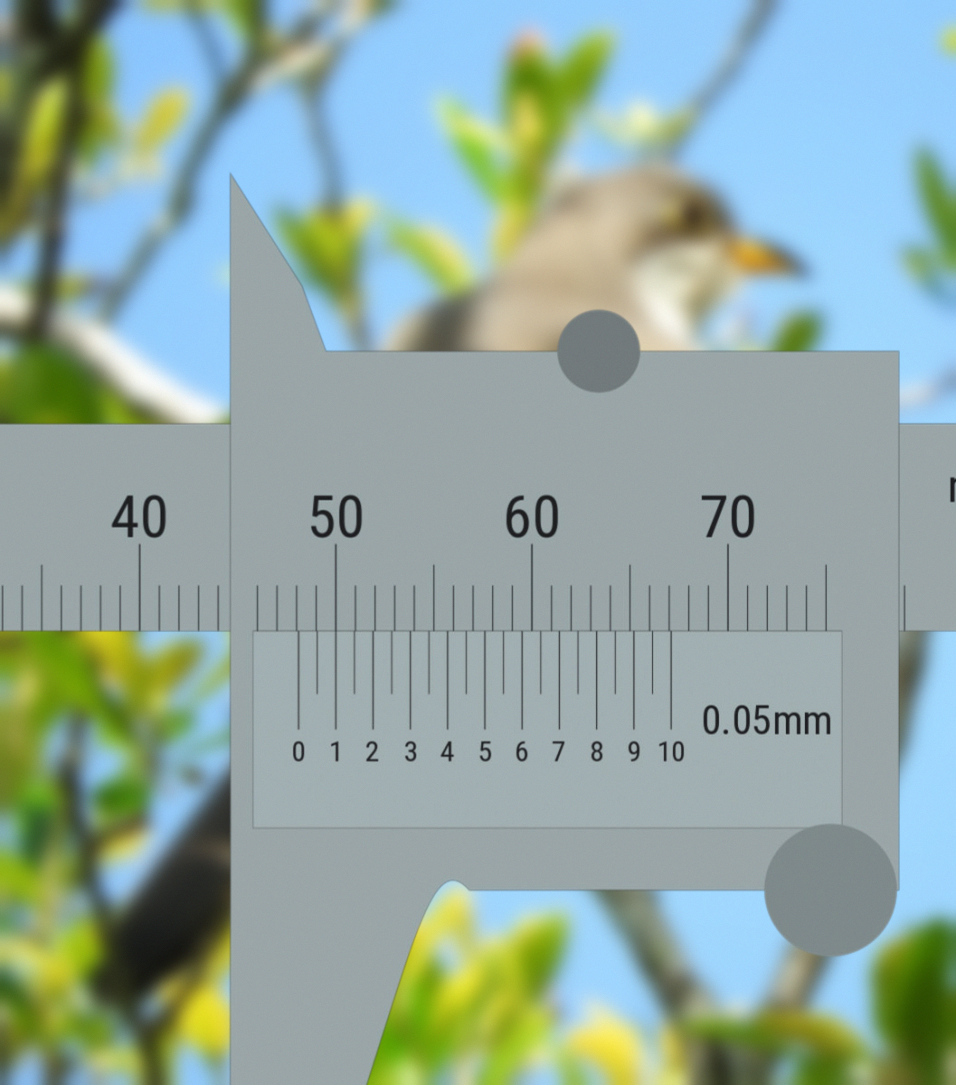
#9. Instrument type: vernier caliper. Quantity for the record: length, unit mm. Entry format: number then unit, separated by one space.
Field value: 48.1 mm
